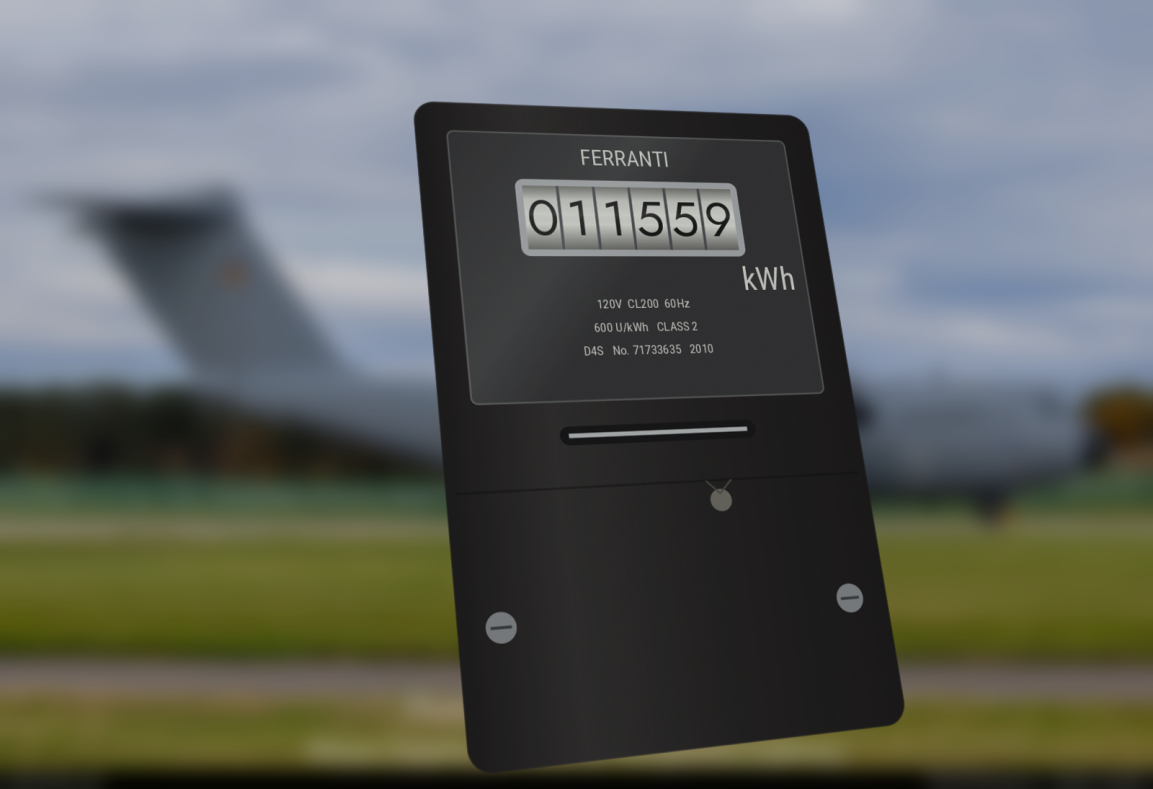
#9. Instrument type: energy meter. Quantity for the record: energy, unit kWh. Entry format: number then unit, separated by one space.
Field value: 11559 kWh
